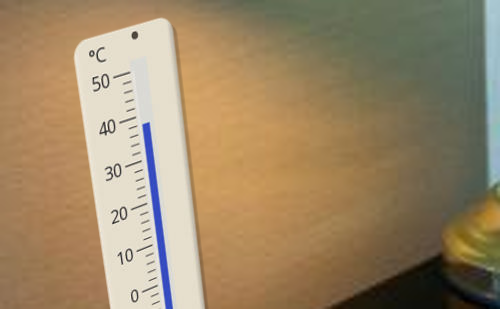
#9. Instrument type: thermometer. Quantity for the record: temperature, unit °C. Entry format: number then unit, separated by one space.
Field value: 38 °C
